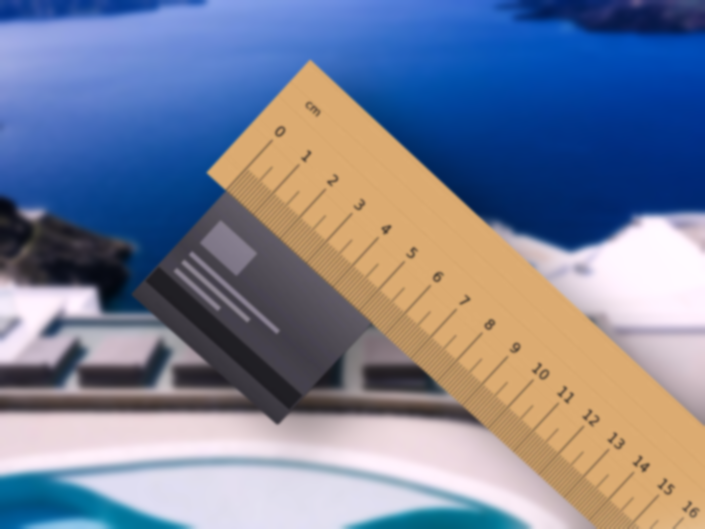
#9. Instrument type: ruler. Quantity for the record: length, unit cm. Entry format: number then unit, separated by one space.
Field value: 5.5 cm
